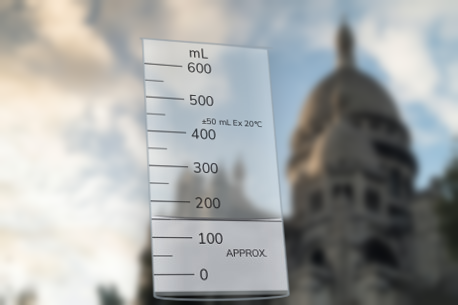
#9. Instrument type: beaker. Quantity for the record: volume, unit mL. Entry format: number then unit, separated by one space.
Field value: 150 mL
